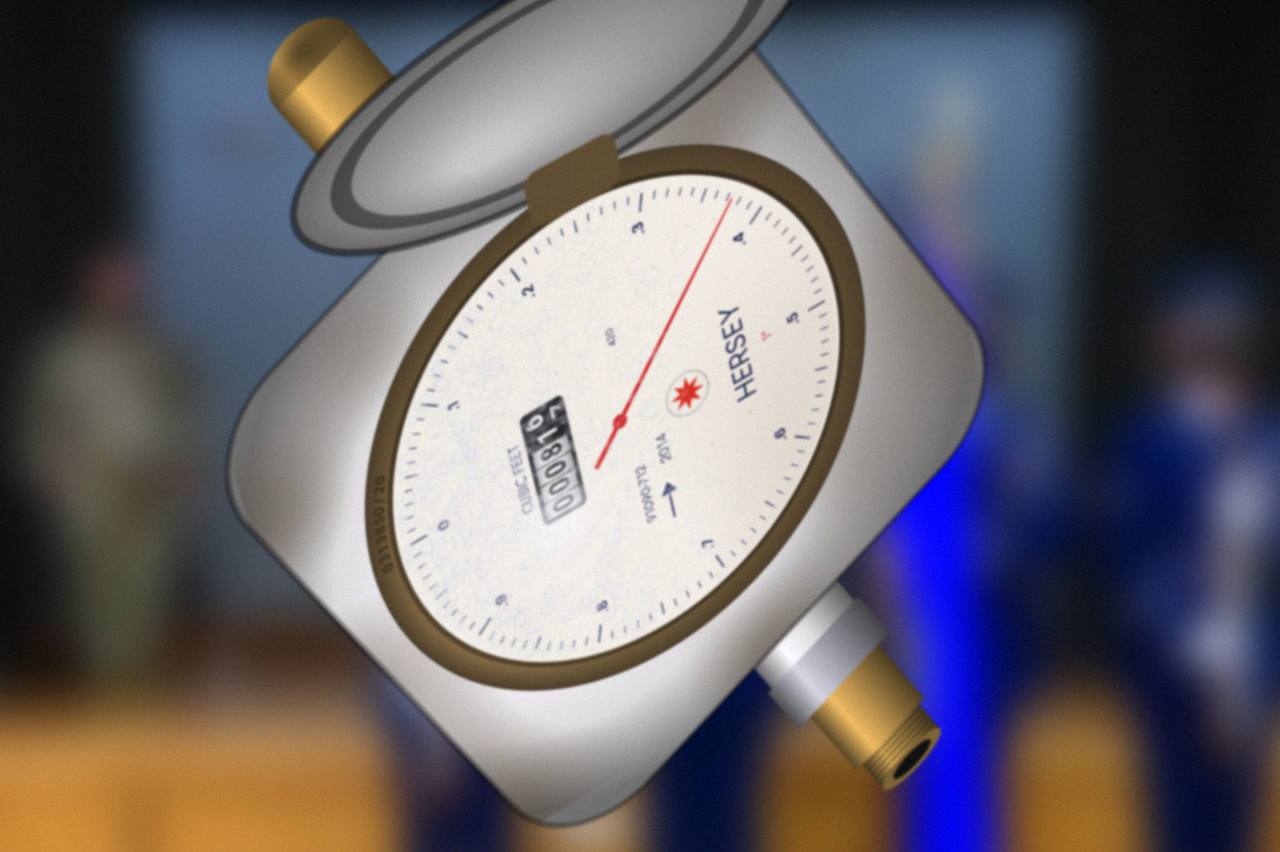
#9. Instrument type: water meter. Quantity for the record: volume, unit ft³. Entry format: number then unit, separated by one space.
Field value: 816.37 ft³
